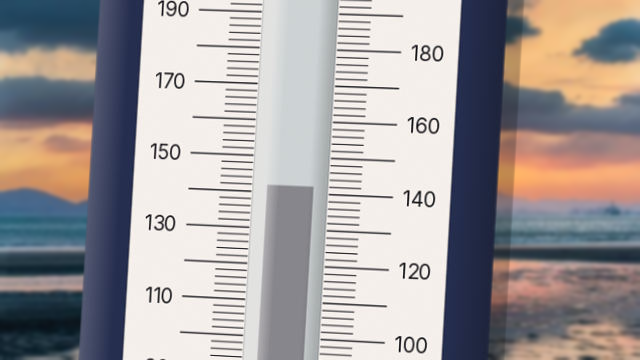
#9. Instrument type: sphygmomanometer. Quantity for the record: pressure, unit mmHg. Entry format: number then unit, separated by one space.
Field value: 142 mmHg
